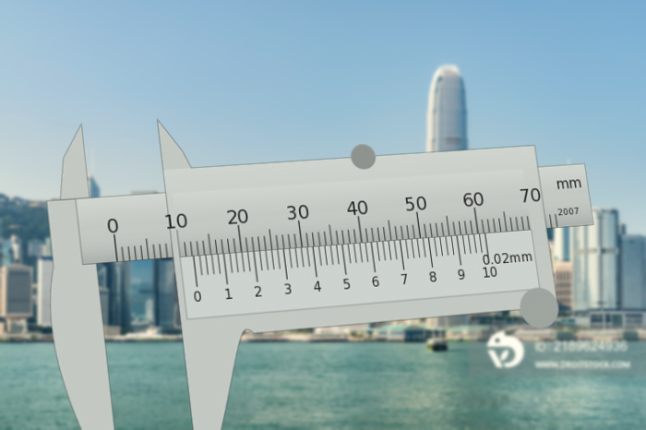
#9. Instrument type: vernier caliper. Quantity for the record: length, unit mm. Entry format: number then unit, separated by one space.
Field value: 12.2 mm
